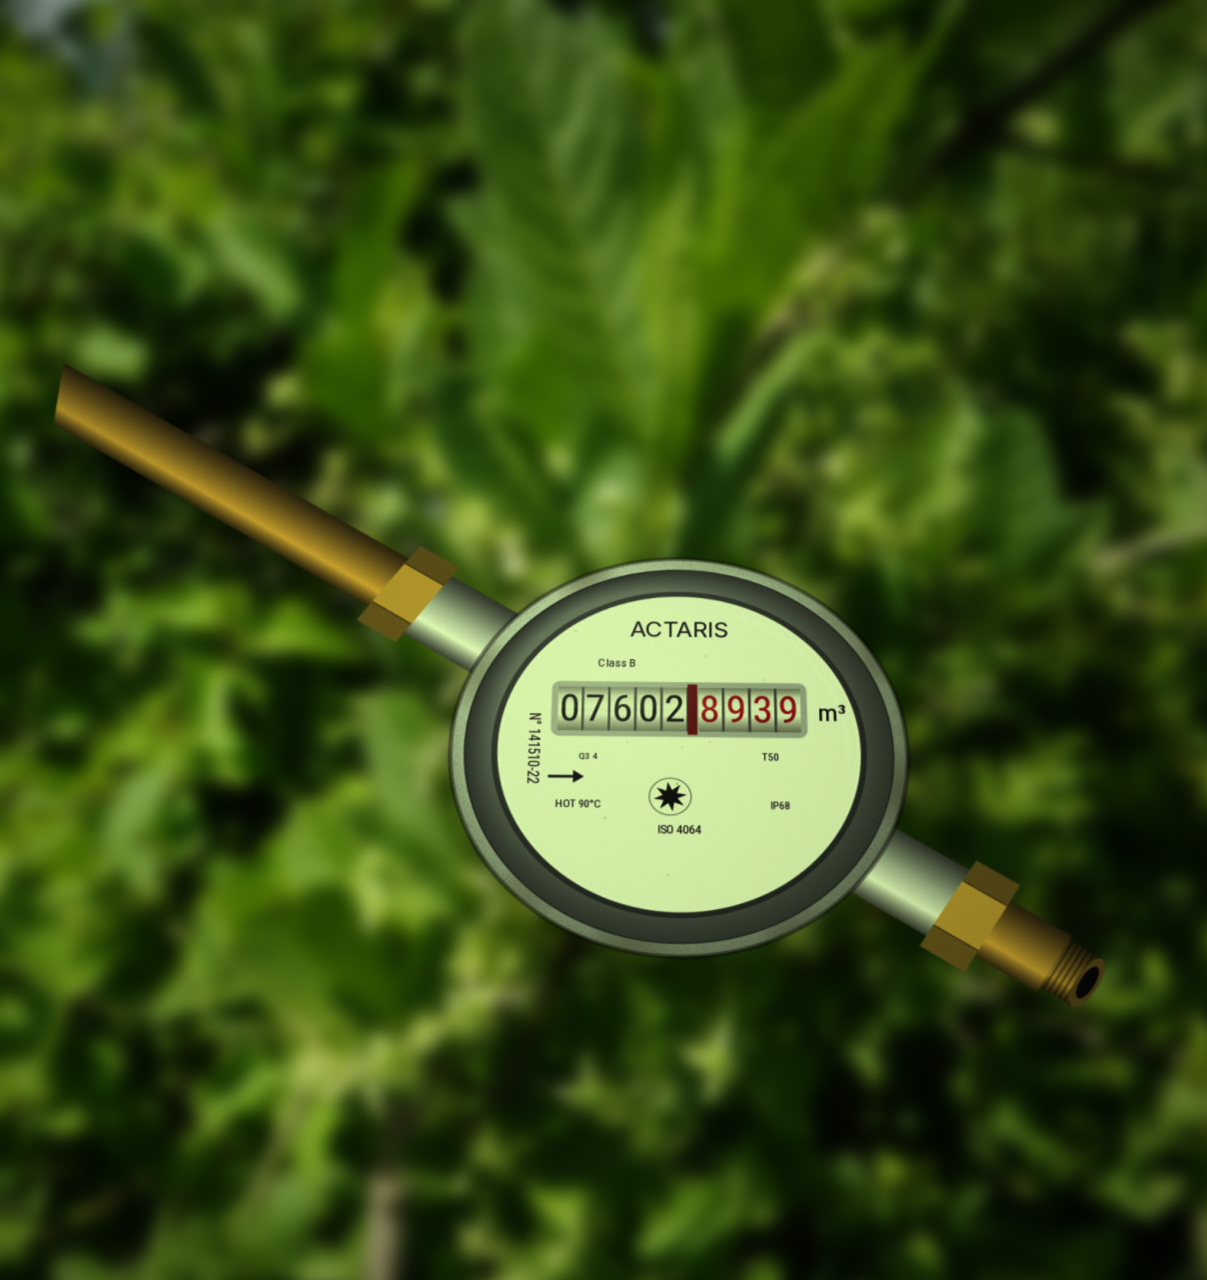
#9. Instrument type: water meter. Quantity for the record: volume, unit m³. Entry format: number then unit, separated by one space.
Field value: 7602.8939 m³
